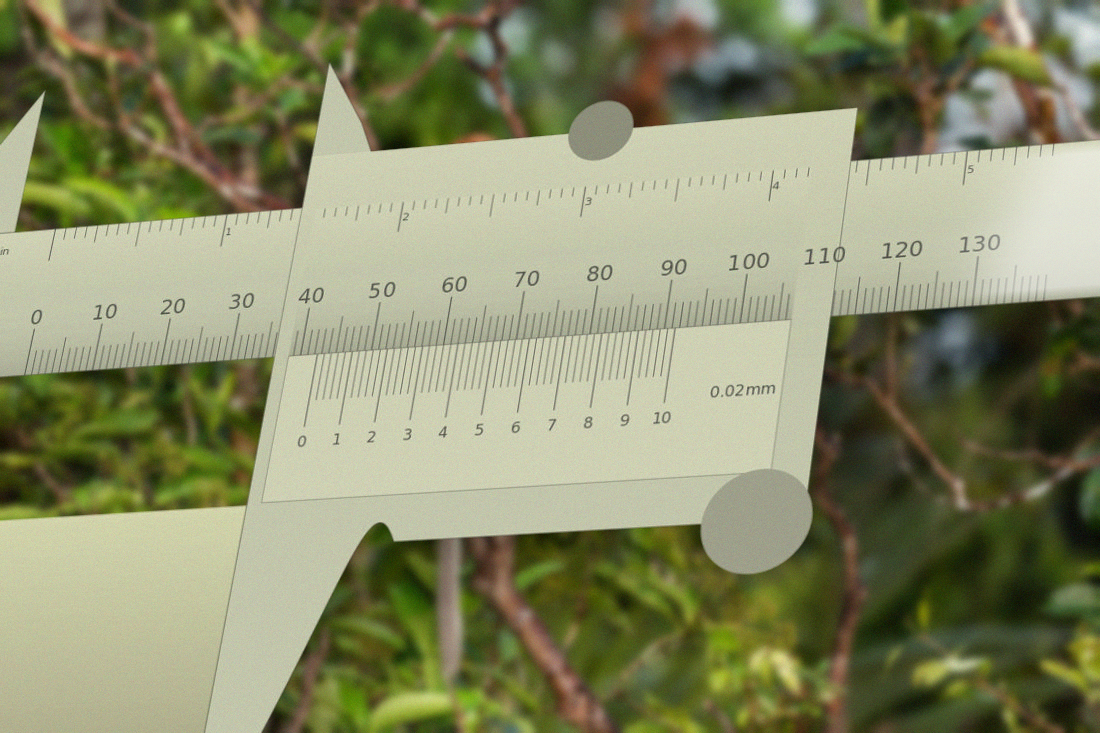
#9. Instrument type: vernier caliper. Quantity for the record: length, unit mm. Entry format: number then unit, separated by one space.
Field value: 42.4 mm
